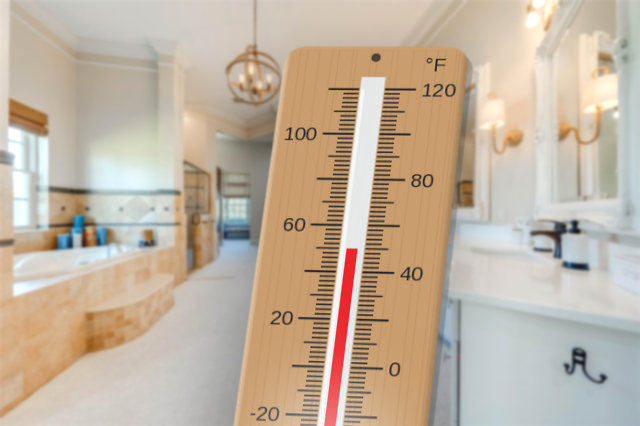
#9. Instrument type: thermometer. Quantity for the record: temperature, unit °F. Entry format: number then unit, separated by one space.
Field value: 50 °F
